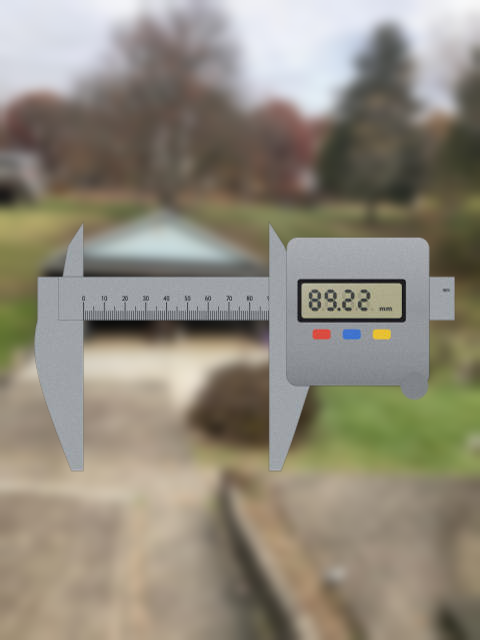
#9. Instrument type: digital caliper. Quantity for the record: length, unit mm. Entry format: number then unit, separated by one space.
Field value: 89.22 mm
